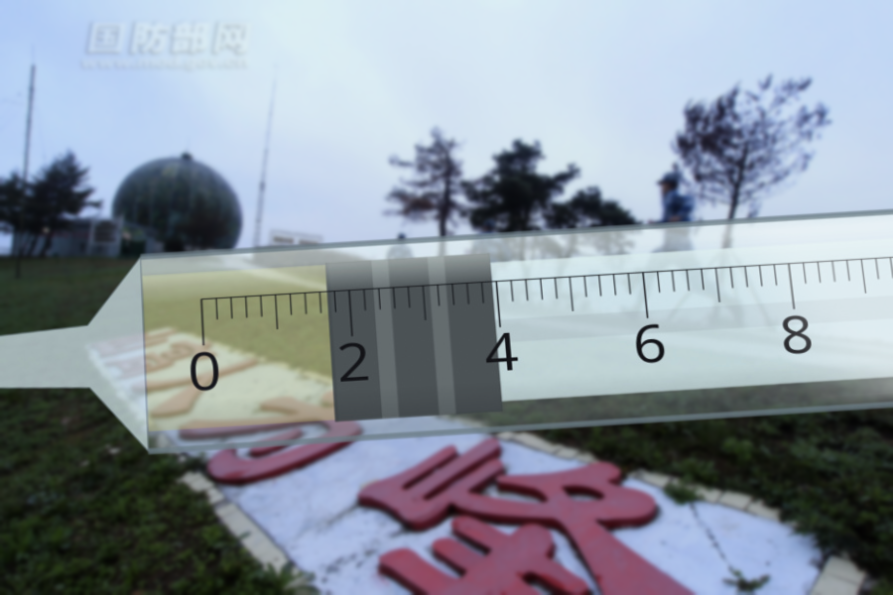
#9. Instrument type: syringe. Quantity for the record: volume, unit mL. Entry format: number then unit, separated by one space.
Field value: 1.7 mL
